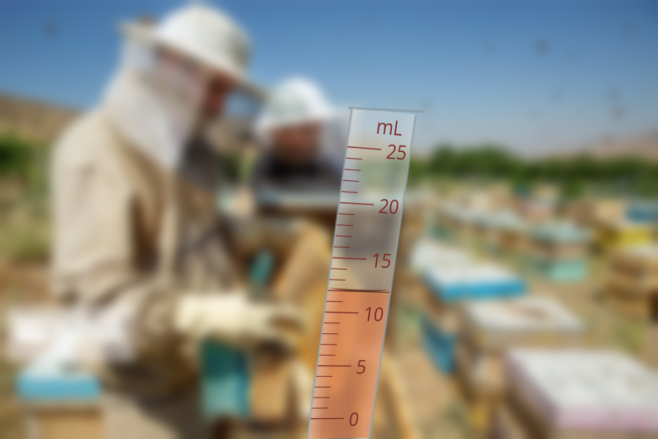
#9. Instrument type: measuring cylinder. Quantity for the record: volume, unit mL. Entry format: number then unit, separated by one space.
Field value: 12 mL
